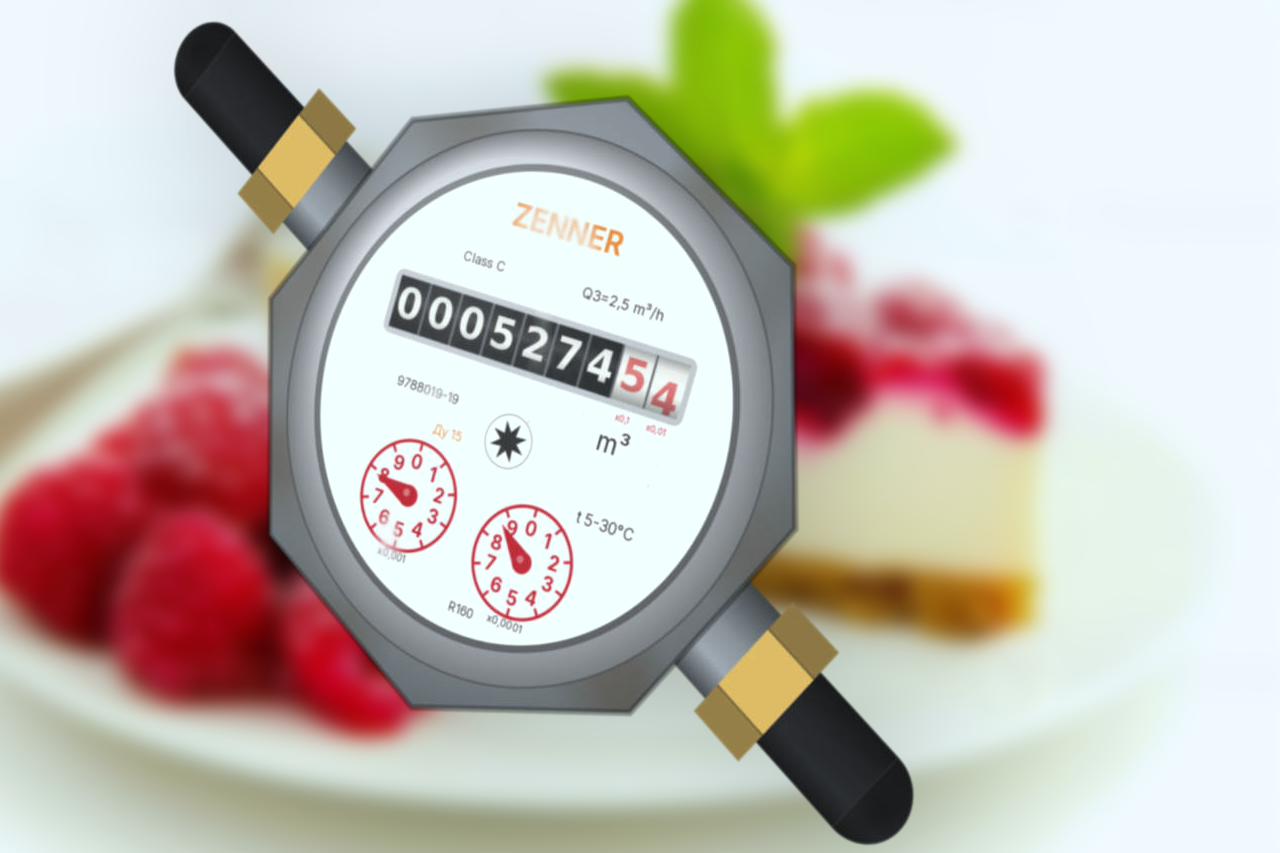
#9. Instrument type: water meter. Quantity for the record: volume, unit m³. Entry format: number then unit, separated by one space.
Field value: 5274.5378 m³
